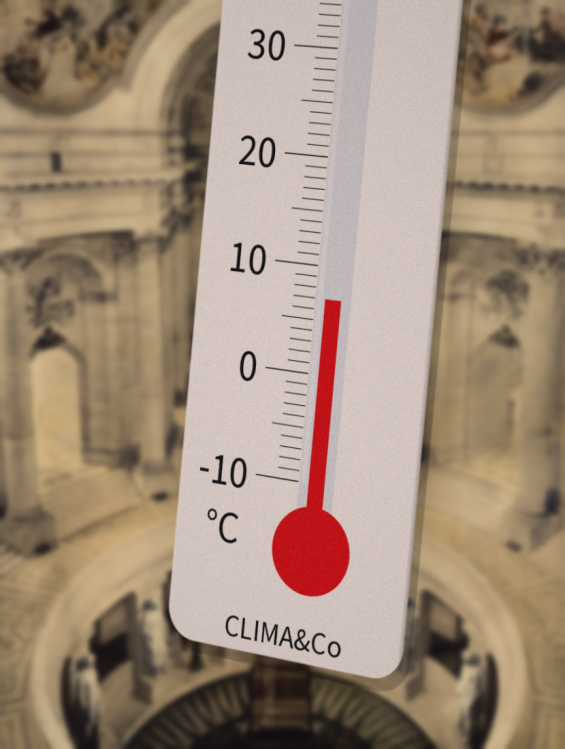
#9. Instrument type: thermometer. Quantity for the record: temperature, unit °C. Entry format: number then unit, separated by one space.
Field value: 7 °C
